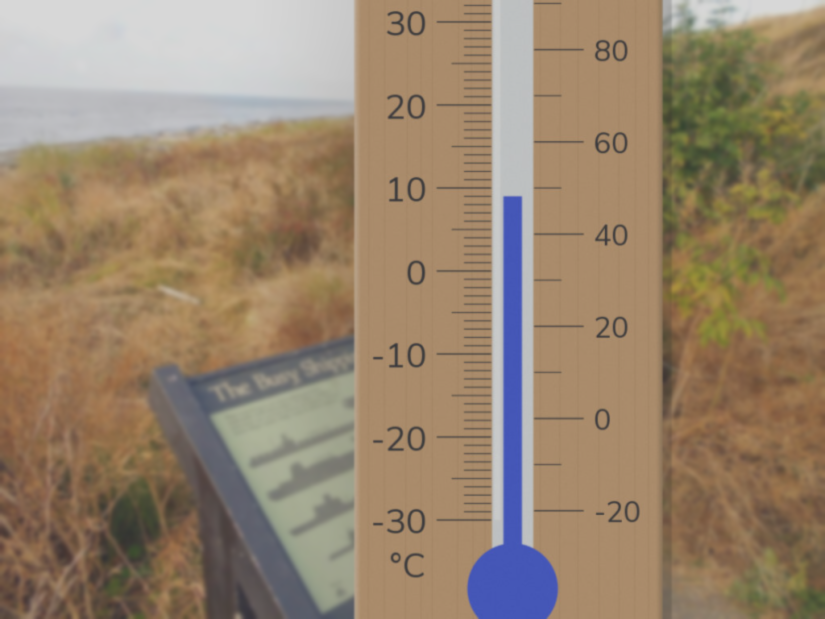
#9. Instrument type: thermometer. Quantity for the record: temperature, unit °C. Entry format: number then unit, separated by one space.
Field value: 9 °C
